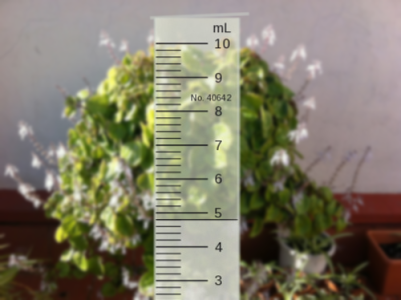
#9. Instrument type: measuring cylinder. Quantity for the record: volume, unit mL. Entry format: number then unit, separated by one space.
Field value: 4.8 mL
